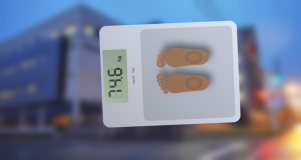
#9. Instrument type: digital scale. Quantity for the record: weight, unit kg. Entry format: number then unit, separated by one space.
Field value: 74.6 kg
